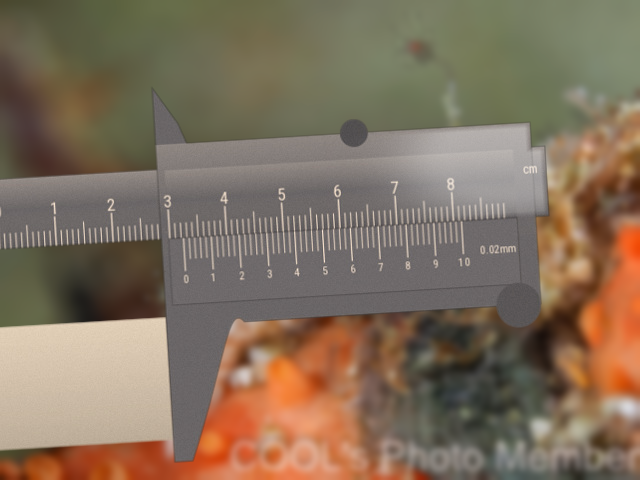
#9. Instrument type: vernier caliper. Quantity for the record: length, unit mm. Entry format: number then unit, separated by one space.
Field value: 32.4 mm
